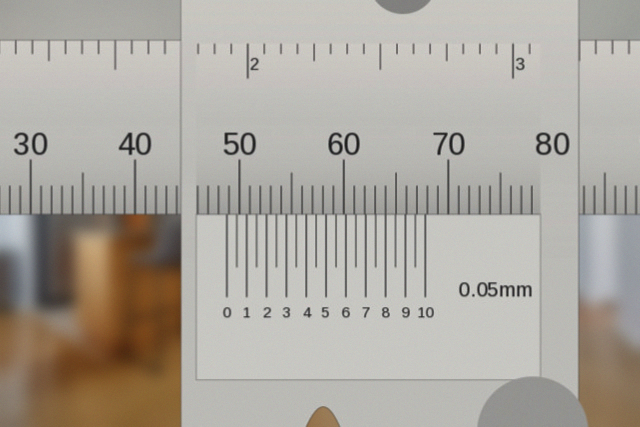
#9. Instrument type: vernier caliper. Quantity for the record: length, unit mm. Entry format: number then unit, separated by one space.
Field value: 48.8 mm
